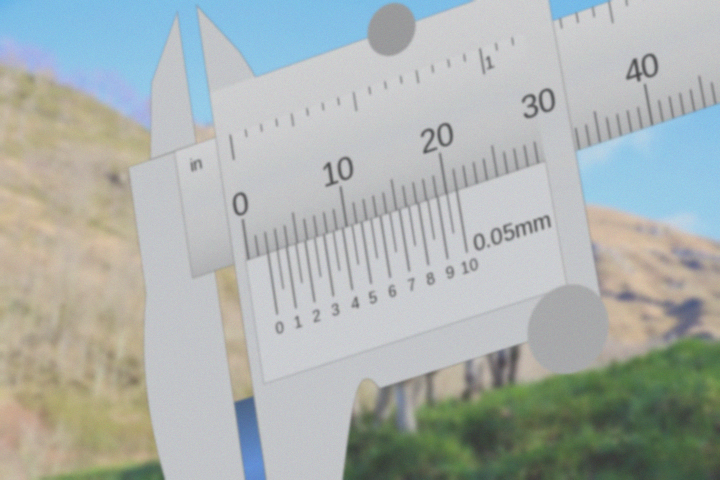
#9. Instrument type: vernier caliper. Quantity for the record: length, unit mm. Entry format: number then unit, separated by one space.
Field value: 2.0 mm
